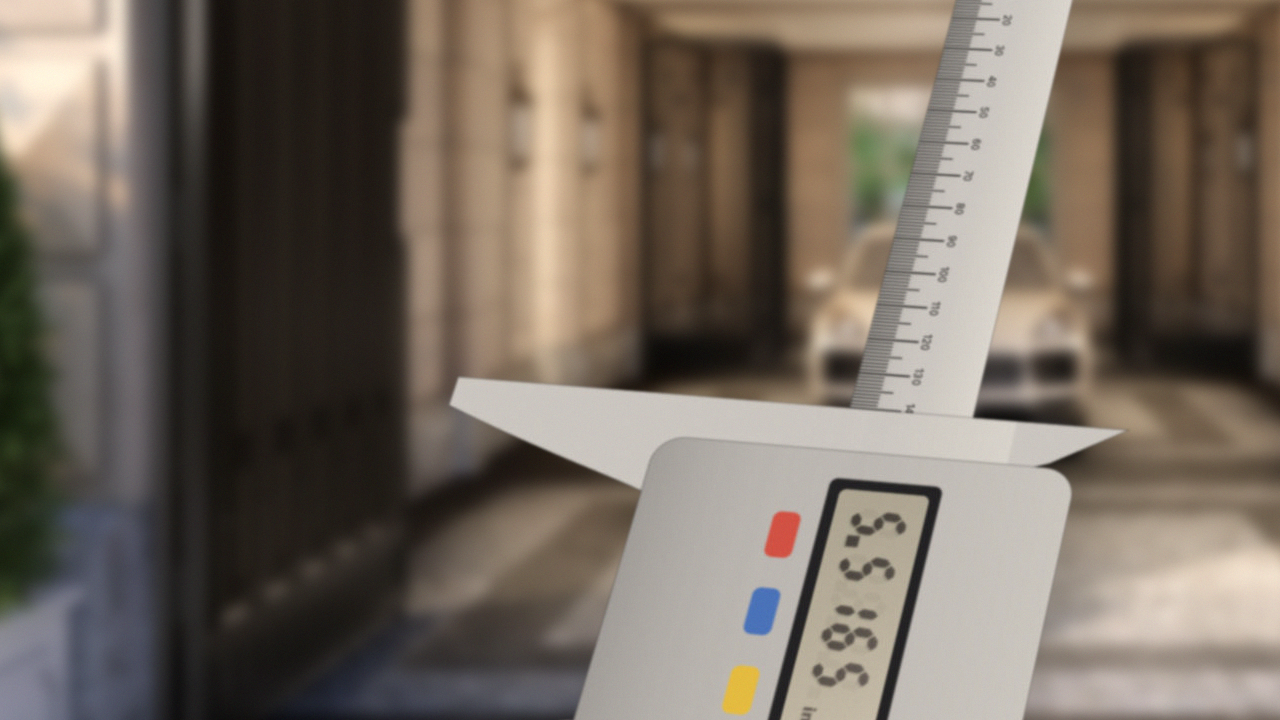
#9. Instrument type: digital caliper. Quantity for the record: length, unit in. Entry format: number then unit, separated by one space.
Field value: 5.5165 in
